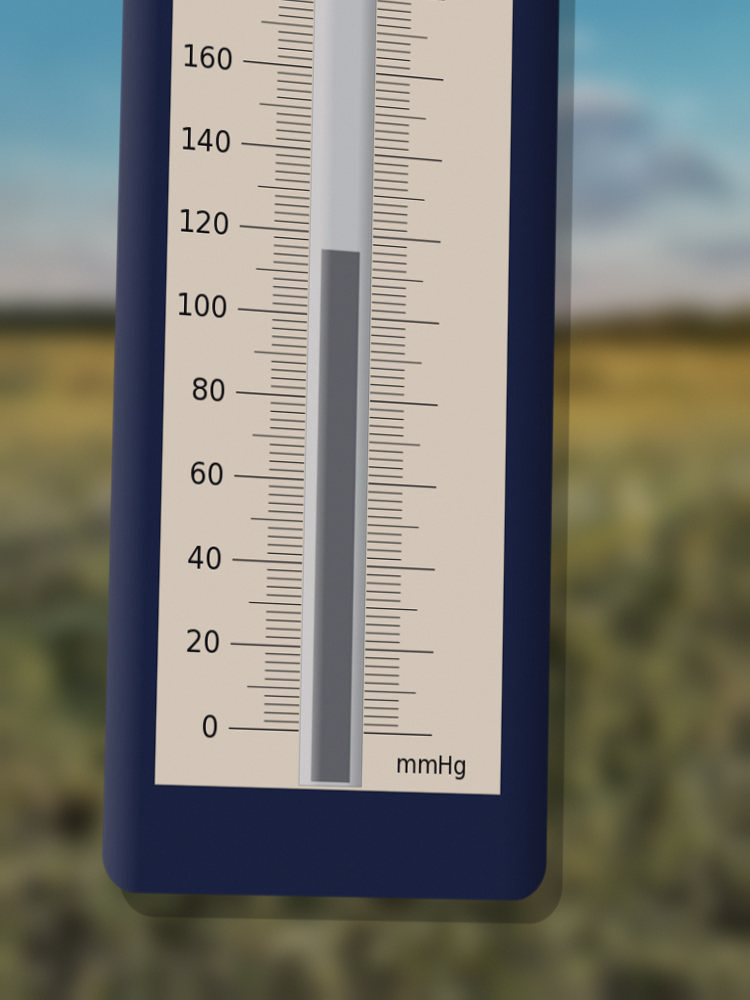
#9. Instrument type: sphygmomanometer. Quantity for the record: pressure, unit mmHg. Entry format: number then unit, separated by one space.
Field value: 116 mmHg
